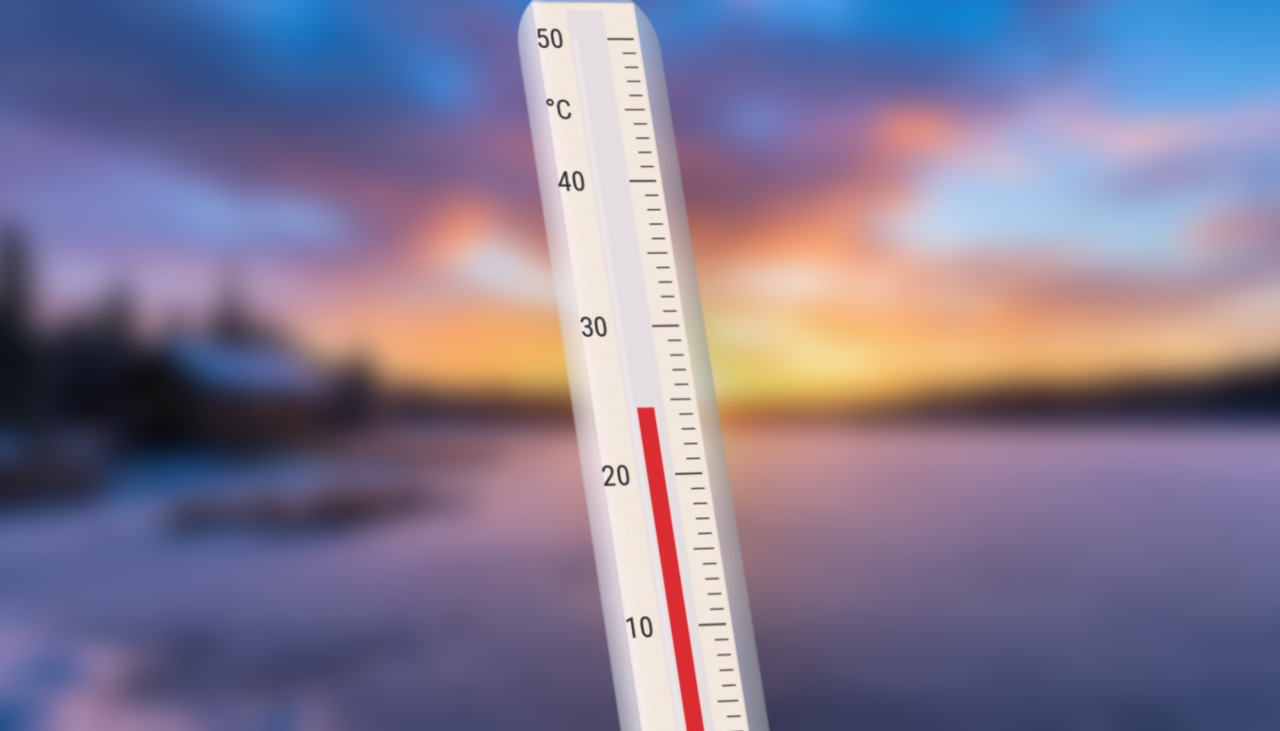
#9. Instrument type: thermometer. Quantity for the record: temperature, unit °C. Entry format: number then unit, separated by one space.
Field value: 24.5 °C
